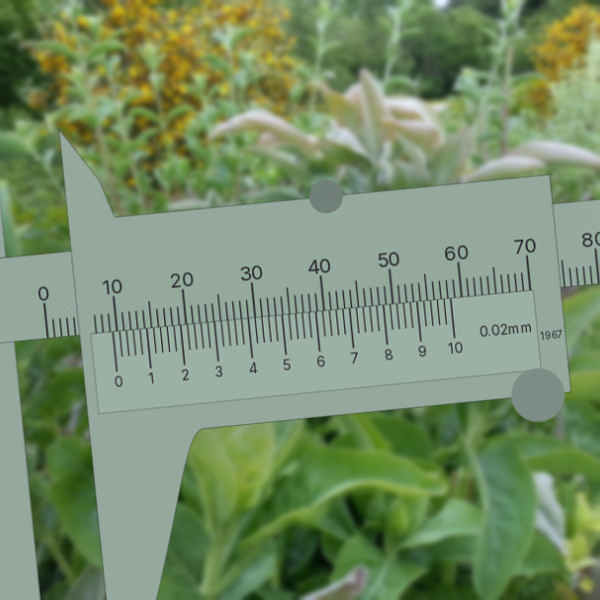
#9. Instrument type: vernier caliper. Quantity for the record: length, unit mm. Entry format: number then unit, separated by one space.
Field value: 9.4 mm
